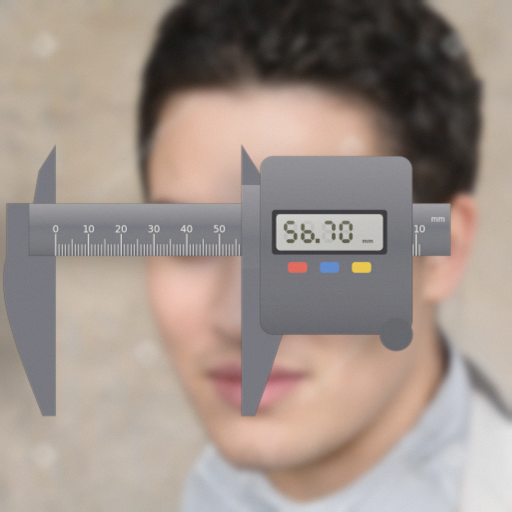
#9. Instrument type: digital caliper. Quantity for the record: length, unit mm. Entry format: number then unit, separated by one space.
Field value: 56.70 mm
